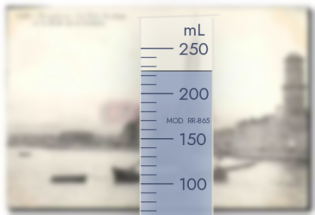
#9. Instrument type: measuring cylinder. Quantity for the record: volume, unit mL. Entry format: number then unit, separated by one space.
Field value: 225 mL
